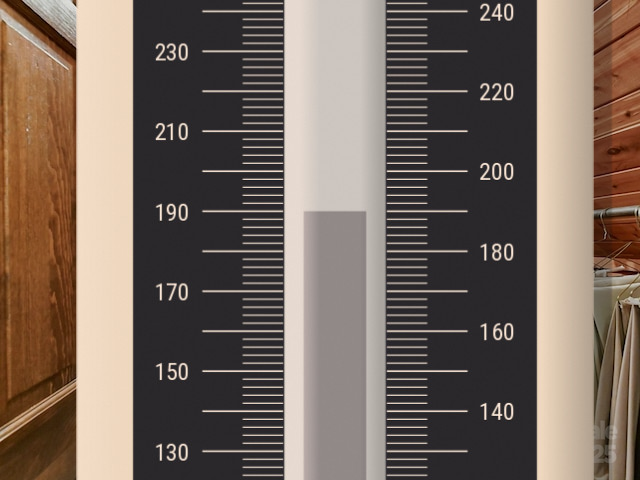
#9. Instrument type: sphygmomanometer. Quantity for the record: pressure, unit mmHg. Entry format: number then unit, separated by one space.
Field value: 190 mmHg
